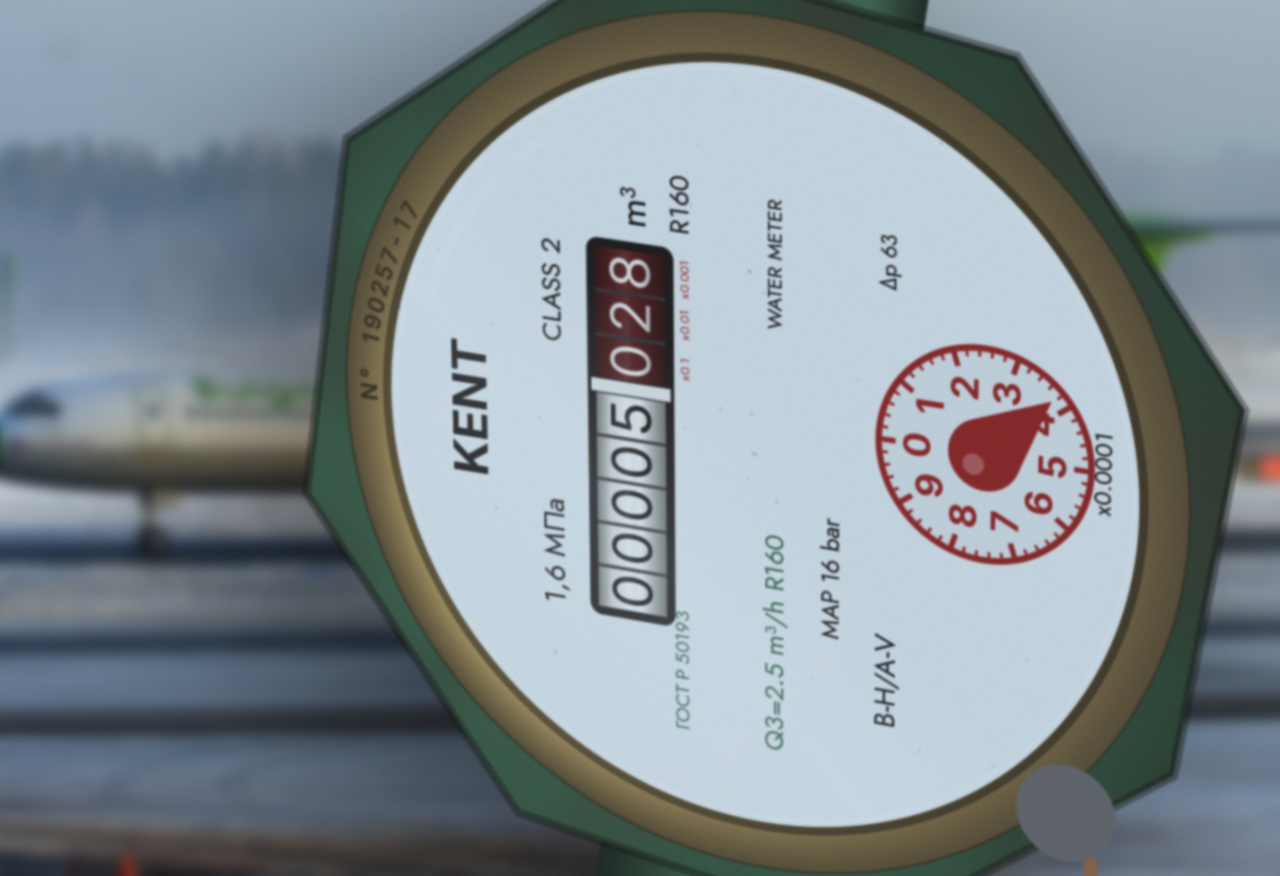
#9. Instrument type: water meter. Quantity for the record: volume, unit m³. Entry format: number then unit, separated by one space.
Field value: 5.0283 m³
